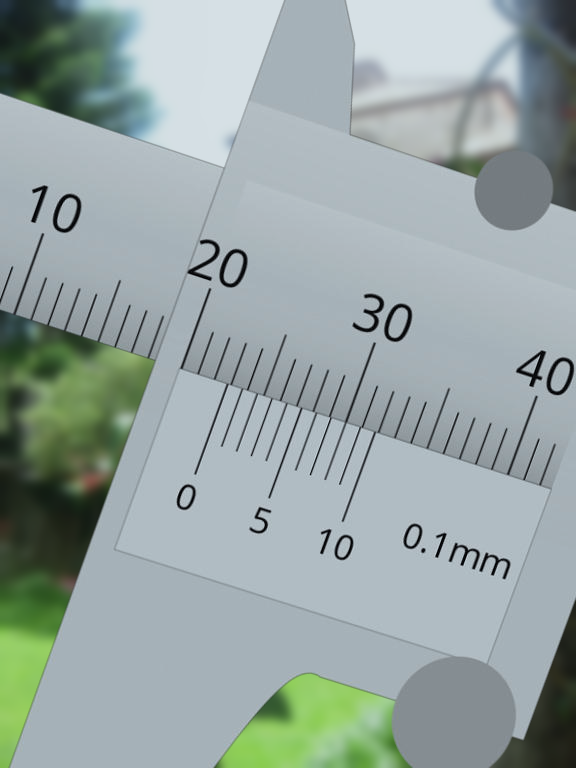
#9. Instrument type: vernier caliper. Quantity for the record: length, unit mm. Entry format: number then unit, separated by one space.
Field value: 22.8 mm
